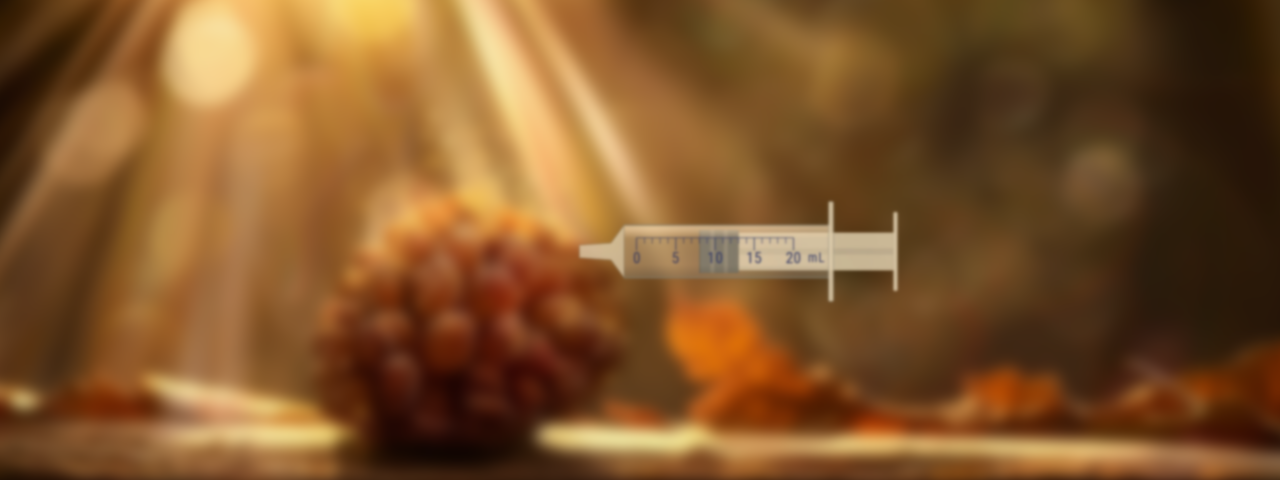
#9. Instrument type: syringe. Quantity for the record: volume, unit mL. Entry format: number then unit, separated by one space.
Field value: 8 mL
